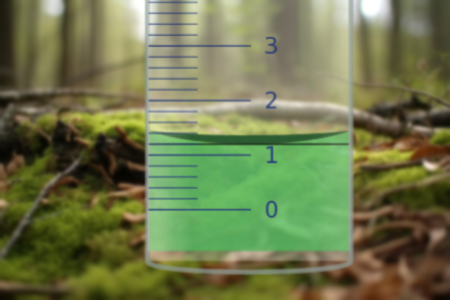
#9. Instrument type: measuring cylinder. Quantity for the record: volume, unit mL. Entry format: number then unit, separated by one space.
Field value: 1.2 mL
